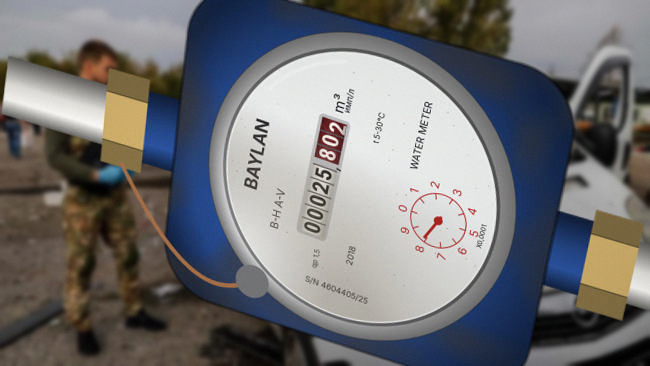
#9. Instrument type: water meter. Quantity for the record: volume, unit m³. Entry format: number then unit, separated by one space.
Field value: 25.8018 m³
